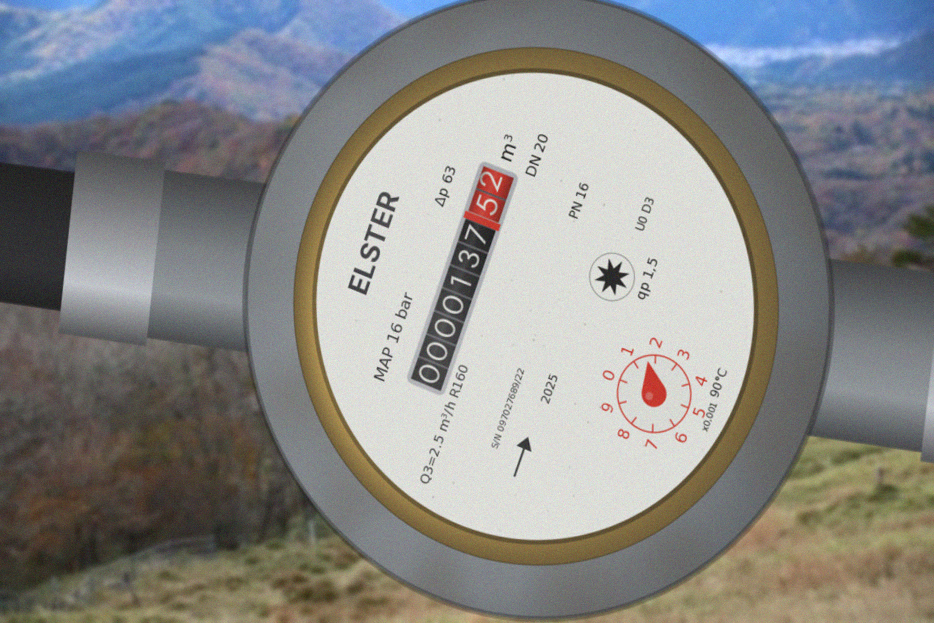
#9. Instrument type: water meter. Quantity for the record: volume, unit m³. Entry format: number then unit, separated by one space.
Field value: 137.521 m³
